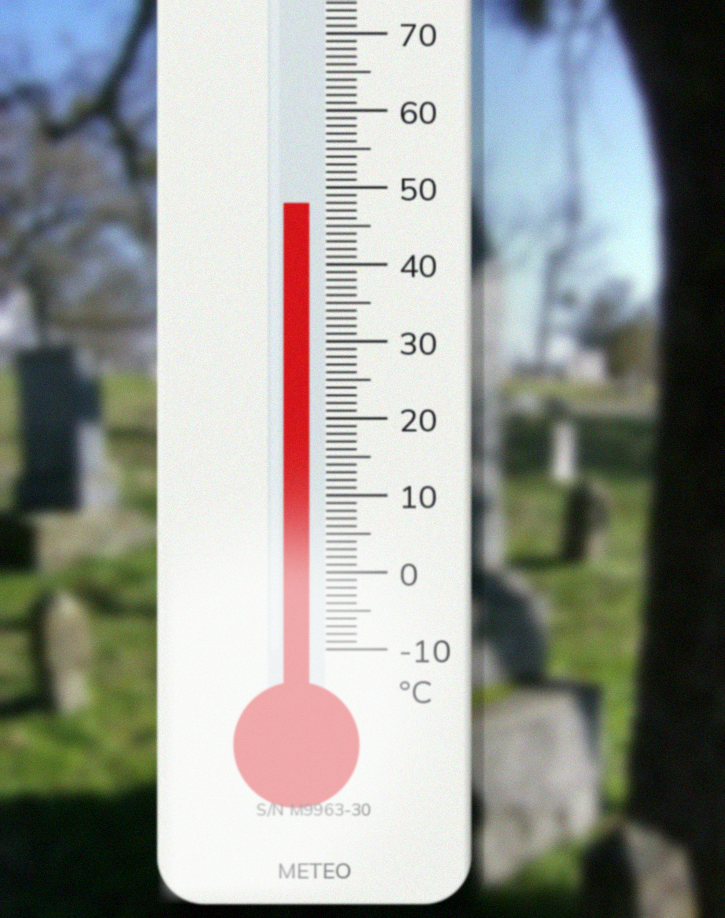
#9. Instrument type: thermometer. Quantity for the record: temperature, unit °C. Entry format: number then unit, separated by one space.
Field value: 48 °C
